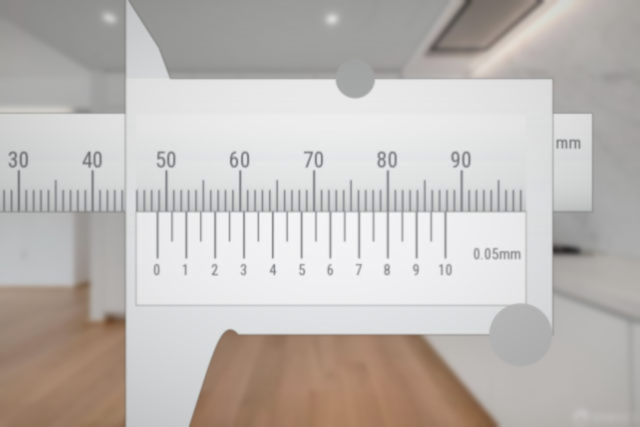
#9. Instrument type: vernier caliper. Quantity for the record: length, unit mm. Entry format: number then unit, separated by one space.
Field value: 48.8 mm
